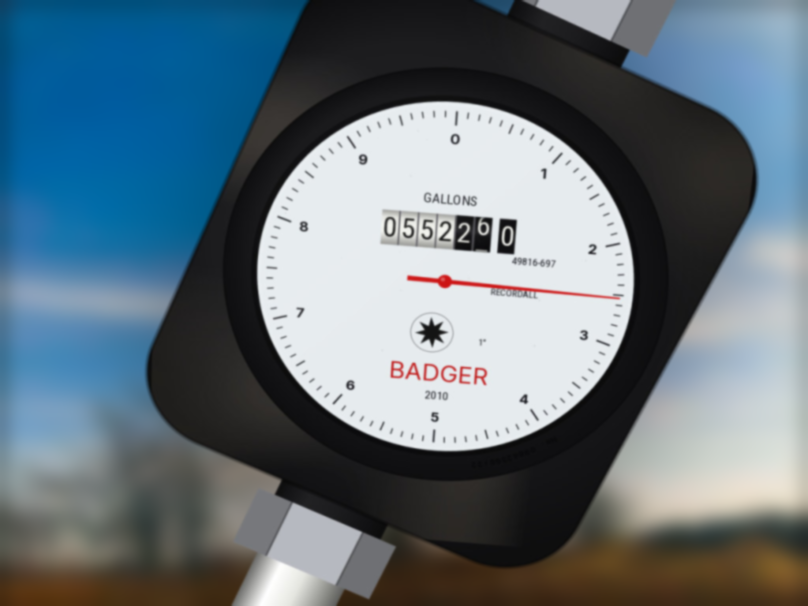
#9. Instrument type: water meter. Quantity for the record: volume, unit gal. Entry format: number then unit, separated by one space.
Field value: 552262.5 gal
